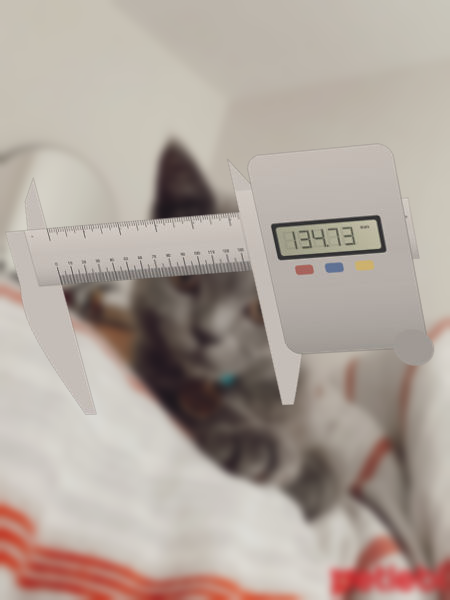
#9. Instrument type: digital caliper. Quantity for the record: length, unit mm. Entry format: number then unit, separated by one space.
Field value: 134.73 mm
